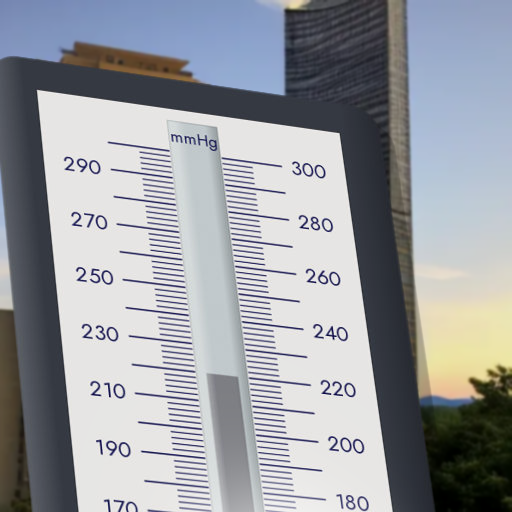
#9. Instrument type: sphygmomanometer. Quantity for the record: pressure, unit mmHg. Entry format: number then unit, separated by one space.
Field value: 220 mmHg
